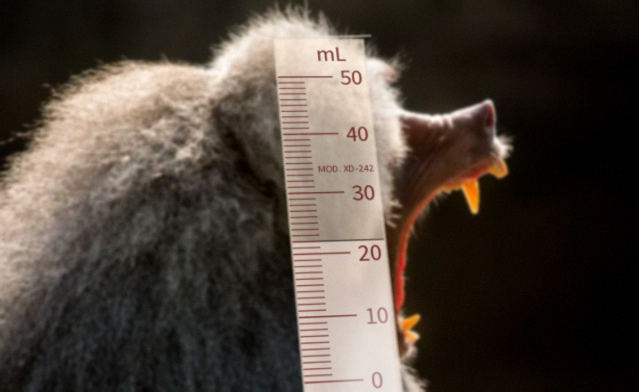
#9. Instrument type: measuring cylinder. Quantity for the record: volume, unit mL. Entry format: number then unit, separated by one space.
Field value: 22 mL
